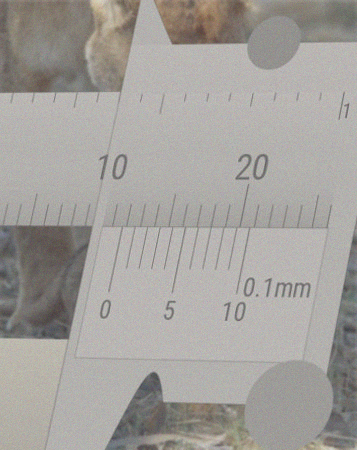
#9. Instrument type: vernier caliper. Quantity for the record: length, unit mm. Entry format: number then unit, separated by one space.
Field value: 11.7 mm
